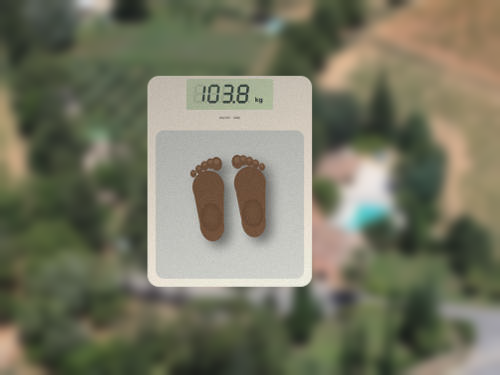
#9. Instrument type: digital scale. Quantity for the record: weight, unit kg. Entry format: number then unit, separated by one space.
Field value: 103.8 kg
